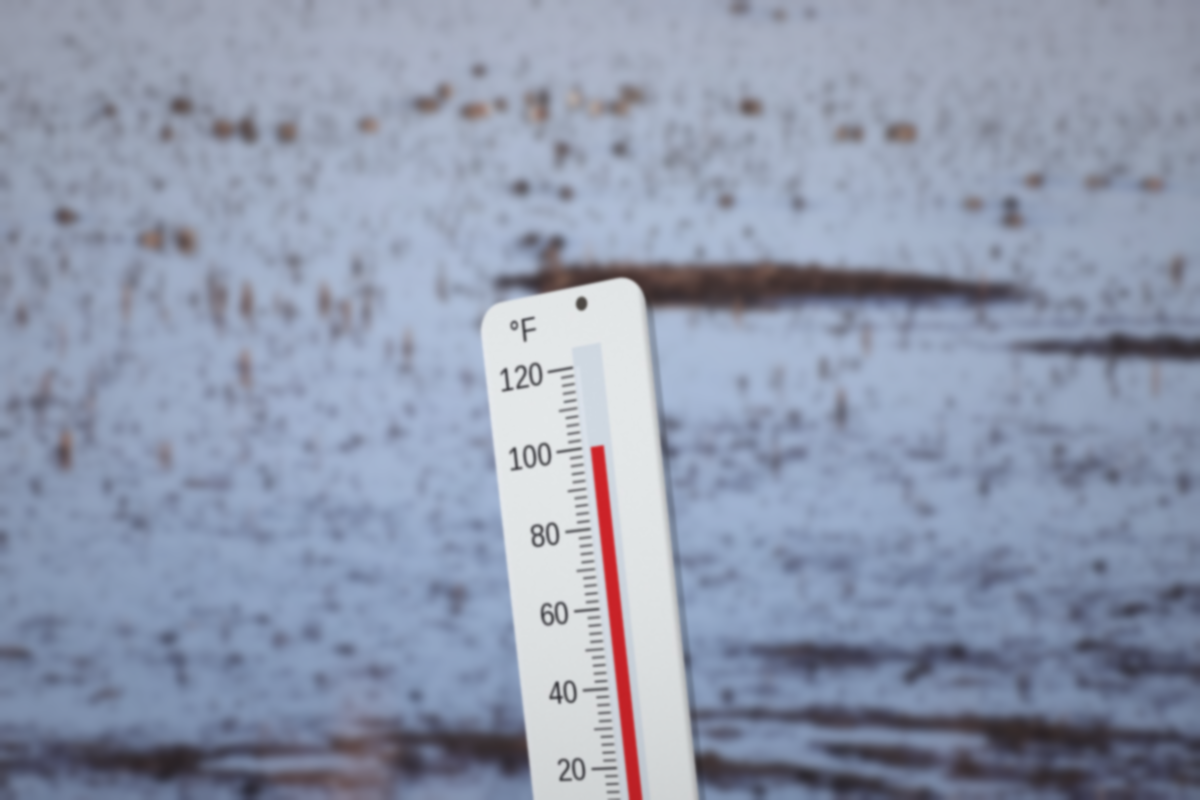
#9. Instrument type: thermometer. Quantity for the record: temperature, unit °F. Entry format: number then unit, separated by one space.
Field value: 100 °F
